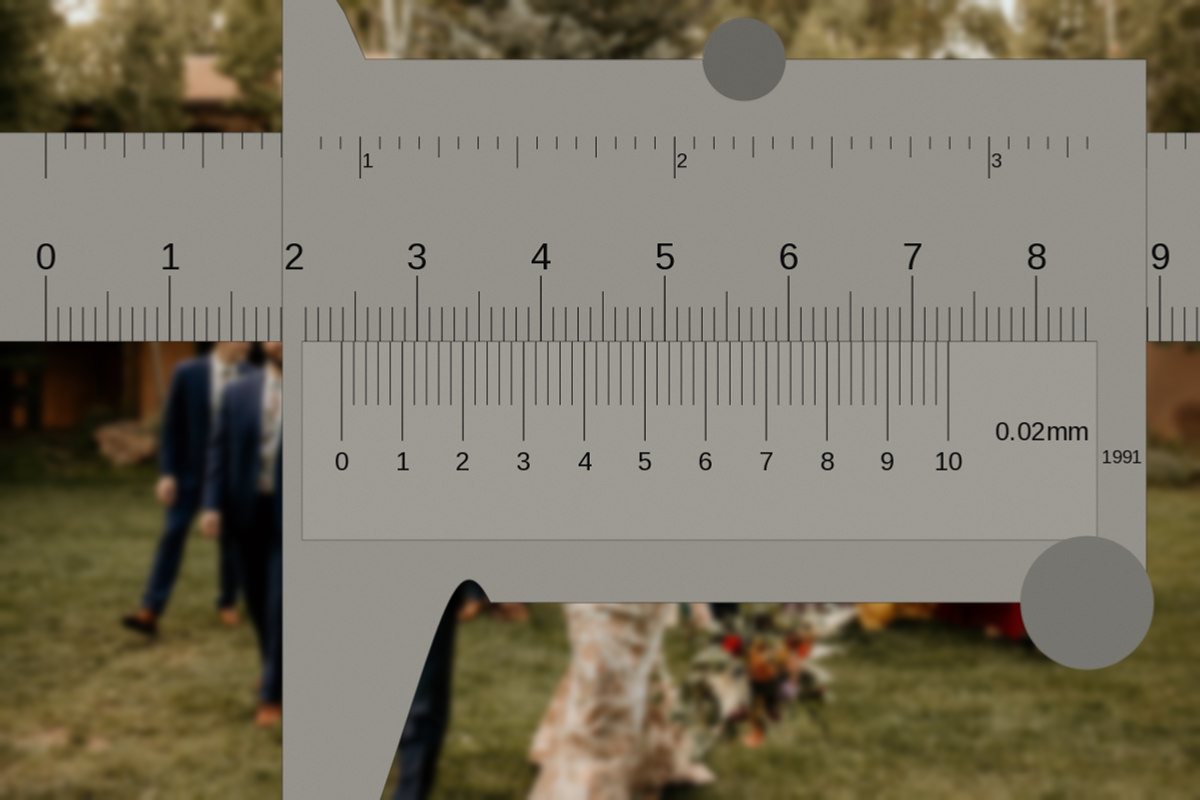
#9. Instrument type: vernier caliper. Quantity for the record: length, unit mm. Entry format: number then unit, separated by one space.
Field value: 23.9 mm
